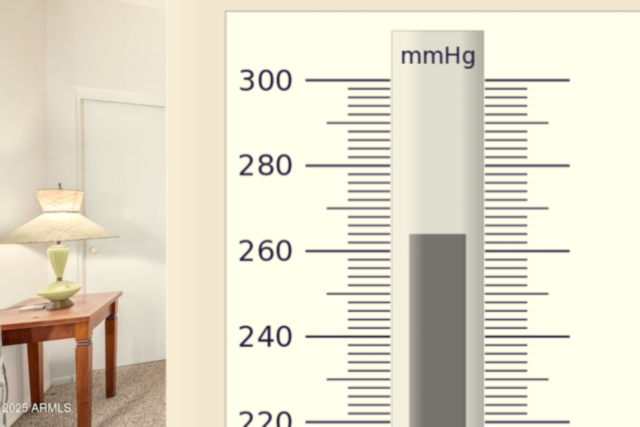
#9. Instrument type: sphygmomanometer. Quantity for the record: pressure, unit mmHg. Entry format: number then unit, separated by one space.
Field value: 264 mmHg
